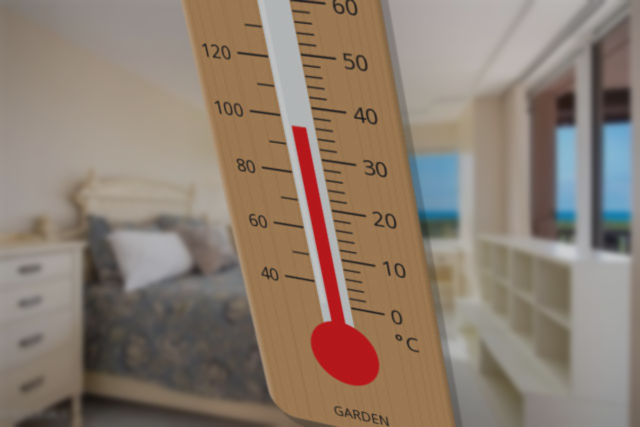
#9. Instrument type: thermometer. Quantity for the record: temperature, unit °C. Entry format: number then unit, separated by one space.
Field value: 36 °C
